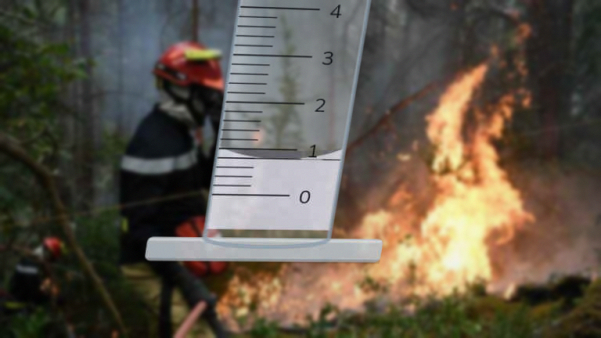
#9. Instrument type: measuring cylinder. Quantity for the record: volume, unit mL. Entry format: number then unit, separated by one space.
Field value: 0.8 mL
